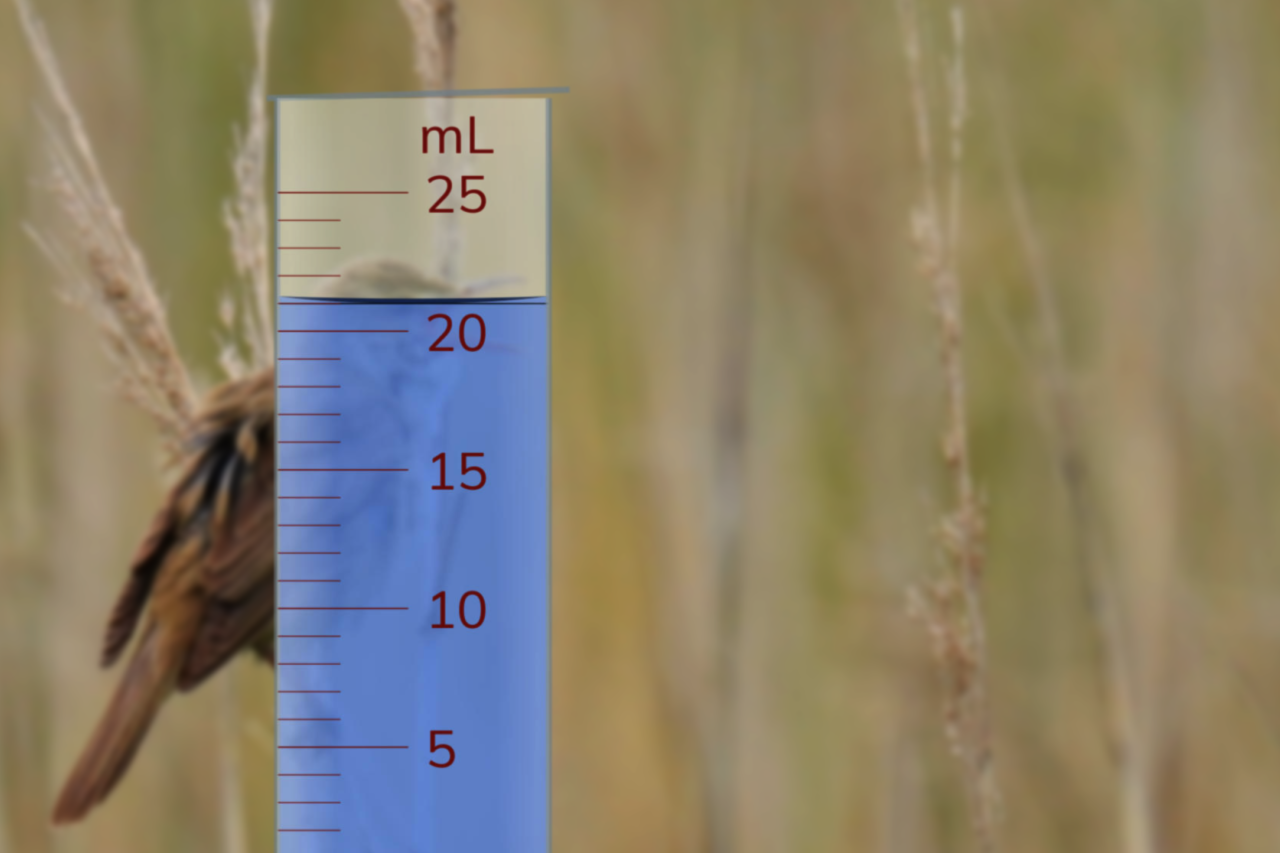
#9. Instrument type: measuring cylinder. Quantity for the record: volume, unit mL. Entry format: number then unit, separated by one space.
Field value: 21 mL
